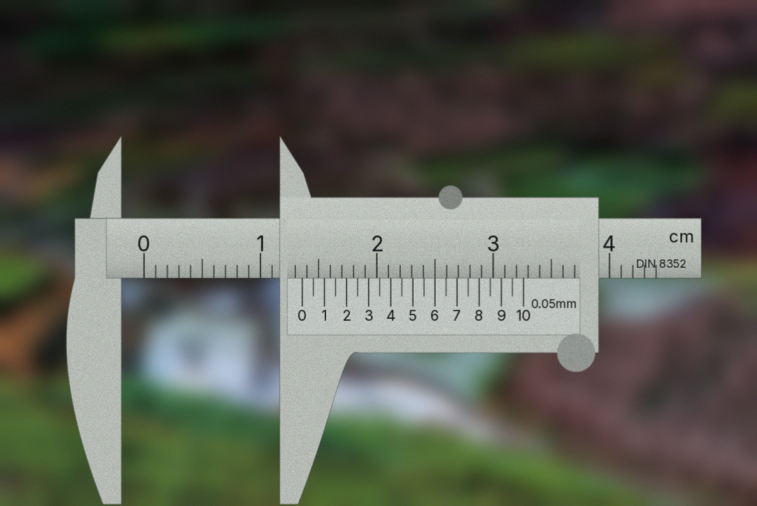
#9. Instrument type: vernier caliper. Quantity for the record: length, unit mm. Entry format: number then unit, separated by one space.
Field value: 13.6 mm
